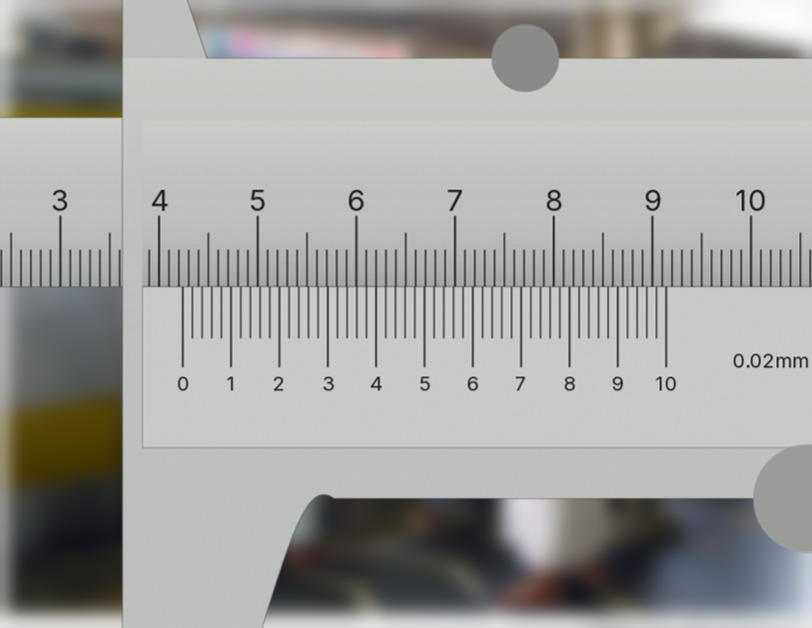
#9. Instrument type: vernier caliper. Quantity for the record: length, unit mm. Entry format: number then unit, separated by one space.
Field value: 42.4 mm
